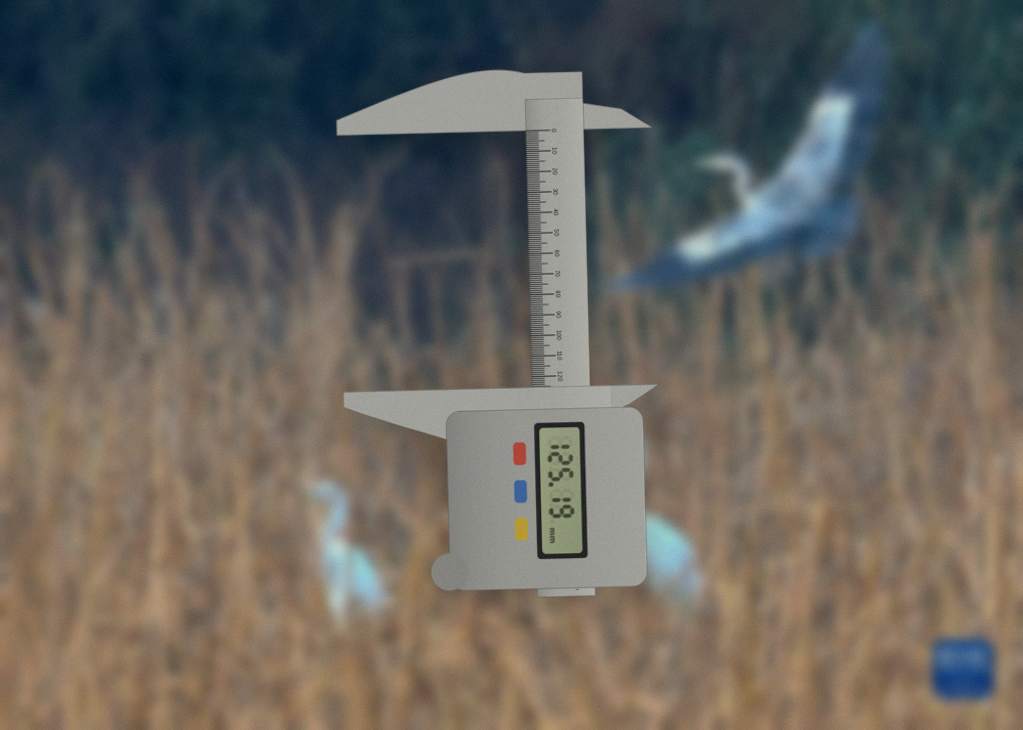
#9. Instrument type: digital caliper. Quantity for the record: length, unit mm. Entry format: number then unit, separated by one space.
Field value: 125.19 mm
